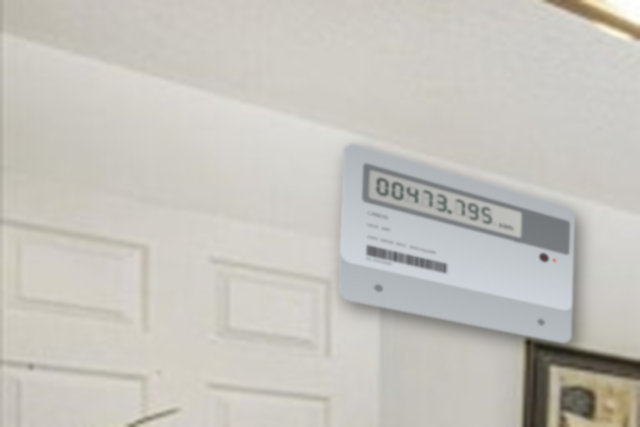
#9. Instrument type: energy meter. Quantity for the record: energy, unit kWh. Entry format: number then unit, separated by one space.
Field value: 473.795 kWh
